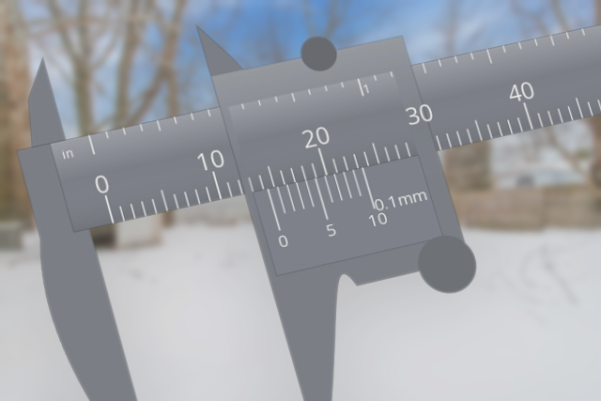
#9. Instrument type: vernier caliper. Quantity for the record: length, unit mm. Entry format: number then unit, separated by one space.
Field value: 14.4 mm
